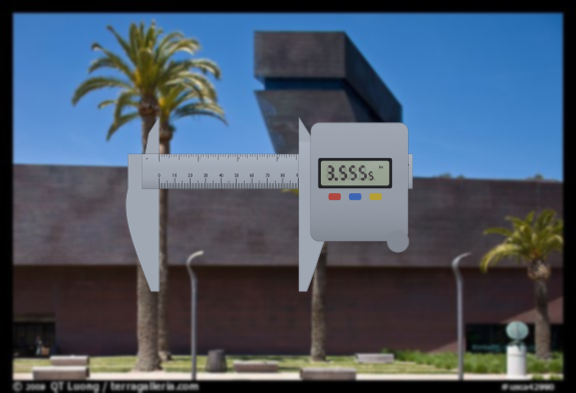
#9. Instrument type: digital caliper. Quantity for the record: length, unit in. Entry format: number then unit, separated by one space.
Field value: 3.5555 in
